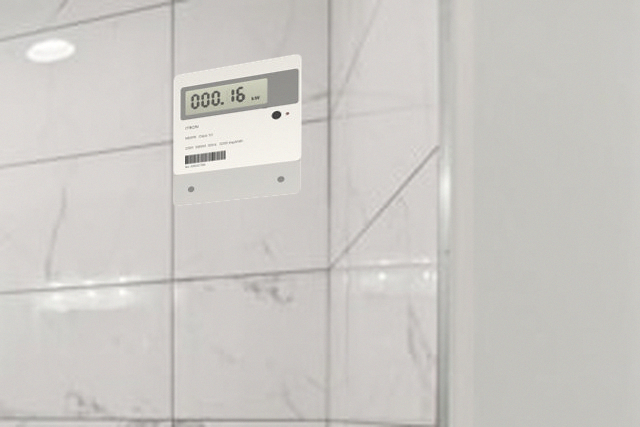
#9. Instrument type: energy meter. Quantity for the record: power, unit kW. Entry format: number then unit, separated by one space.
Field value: 0.16 kW
